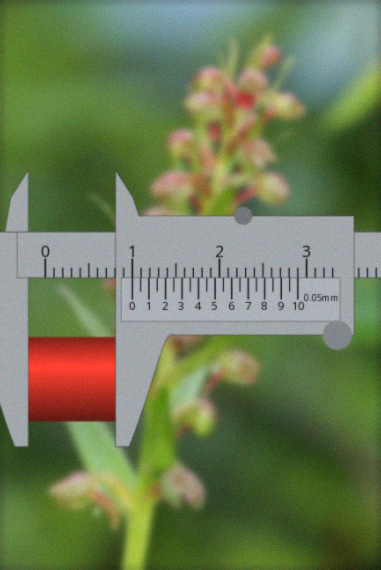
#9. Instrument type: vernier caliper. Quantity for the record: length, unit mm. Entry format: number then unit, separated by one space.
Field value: 10.0 mm
